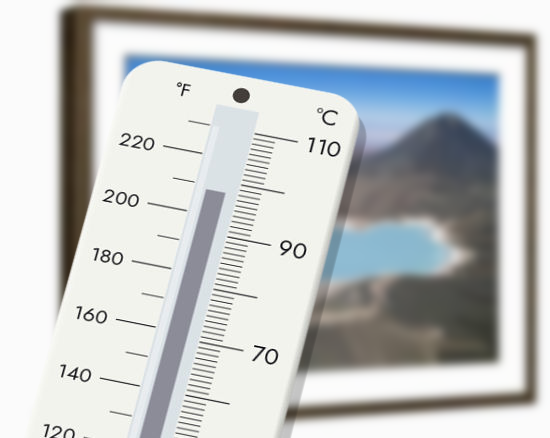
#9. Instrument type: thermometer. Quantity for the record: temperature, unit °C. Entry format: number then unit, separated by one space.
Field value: 98 °C
